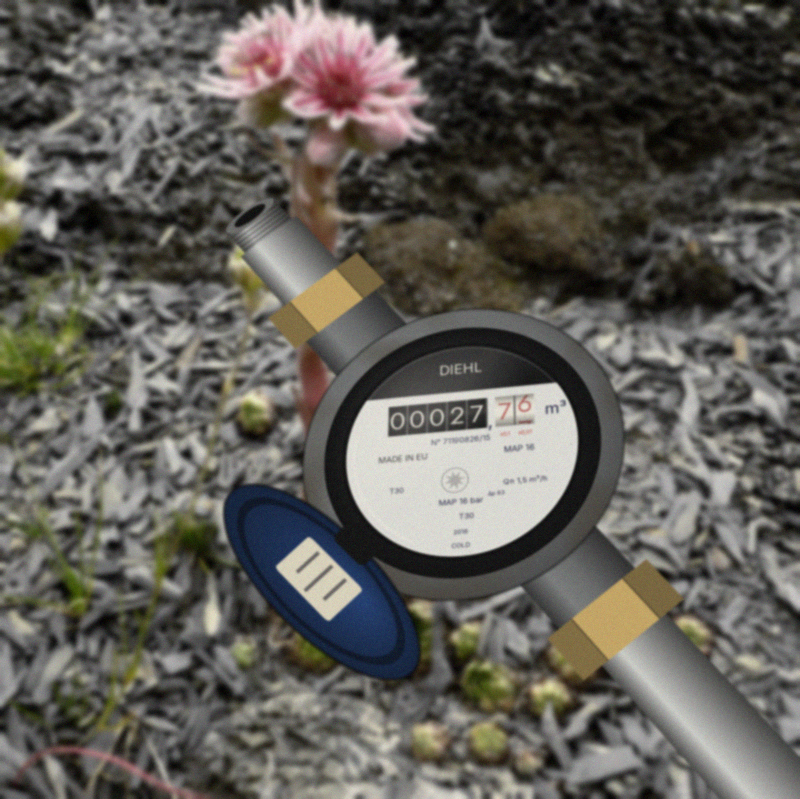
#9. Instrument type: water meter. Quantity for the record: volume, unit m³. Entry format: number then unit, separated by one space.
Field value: 27.76 m³
